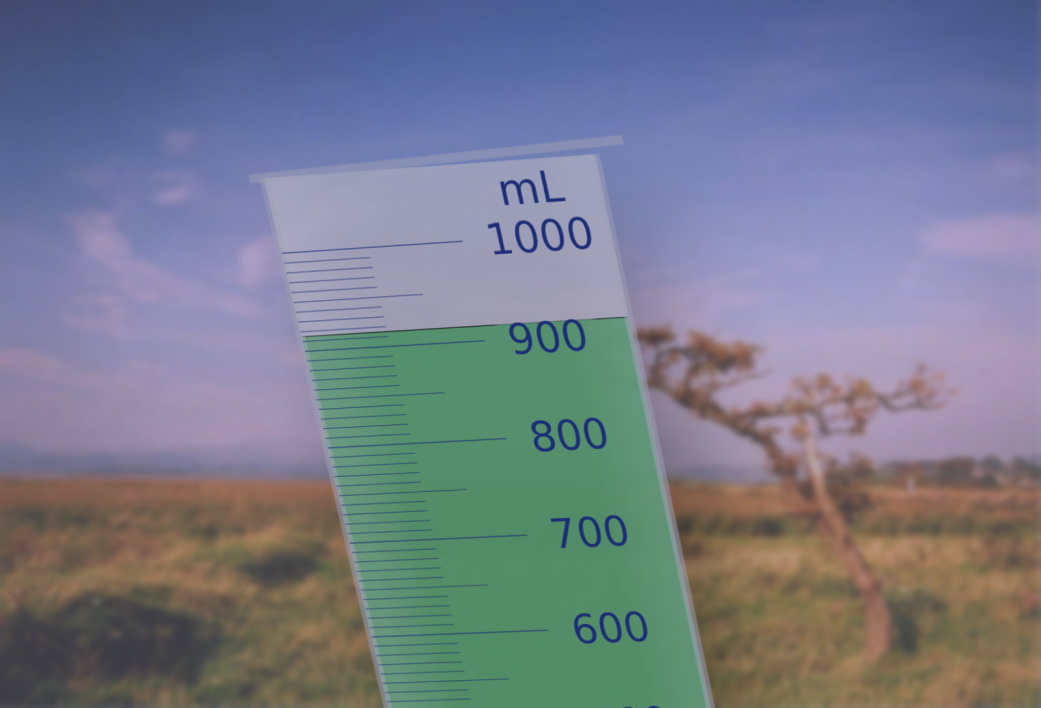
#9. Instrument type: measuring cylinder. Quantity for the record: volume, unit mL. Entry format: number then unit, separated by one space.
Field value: 915 mL
